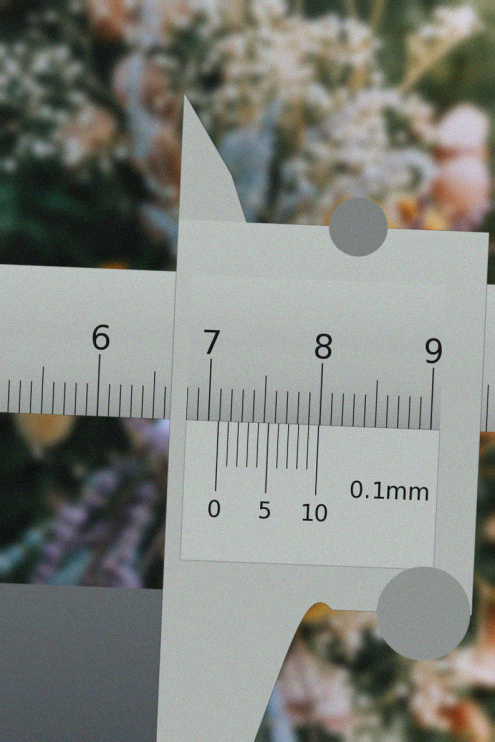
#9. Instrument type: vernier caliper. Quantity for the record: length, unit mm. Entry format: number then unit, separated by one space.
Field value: 70.9 mm
